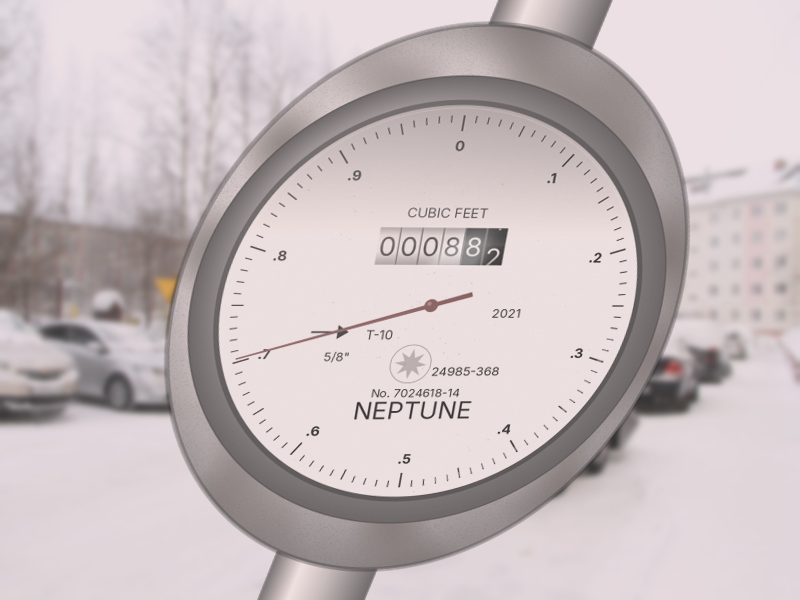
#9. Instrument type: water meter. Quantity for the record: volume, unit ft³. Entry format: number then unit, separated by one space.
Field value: 881.70 ft³
